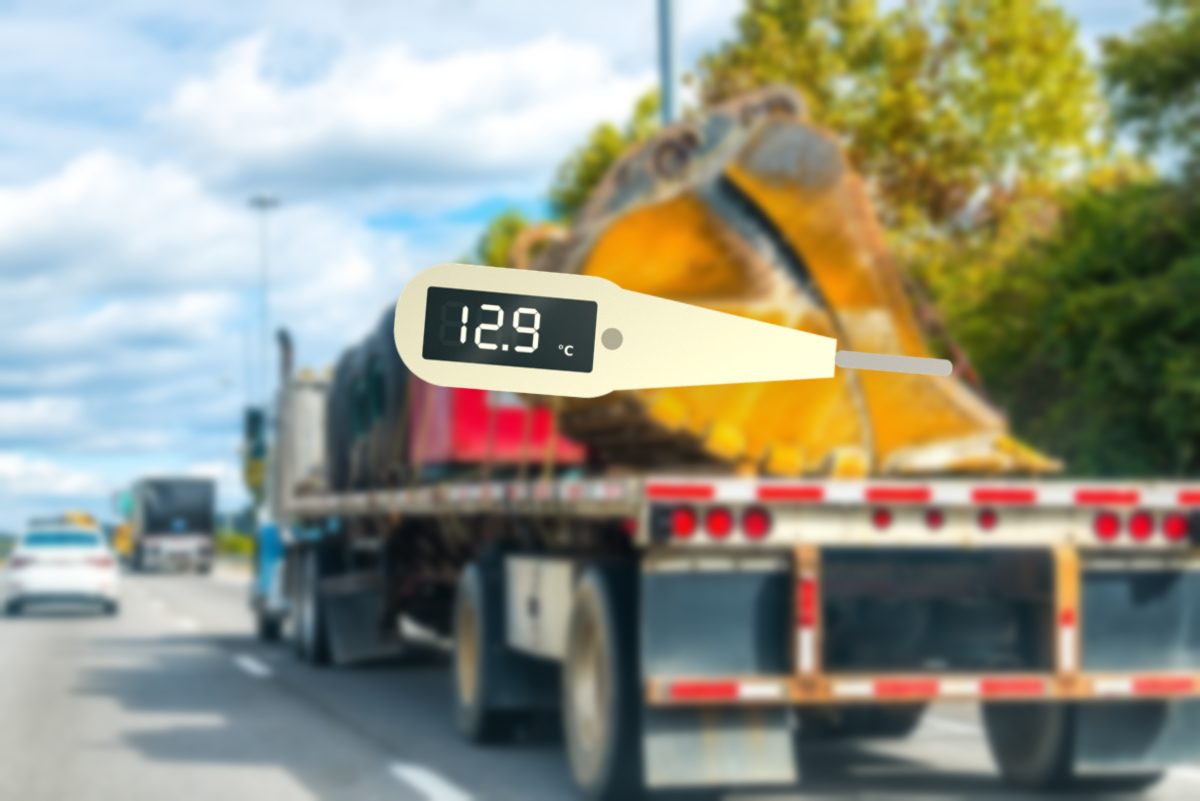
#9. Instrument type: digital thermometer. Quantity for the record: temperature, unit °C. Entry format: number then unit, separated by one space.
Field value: 12.9 °C
